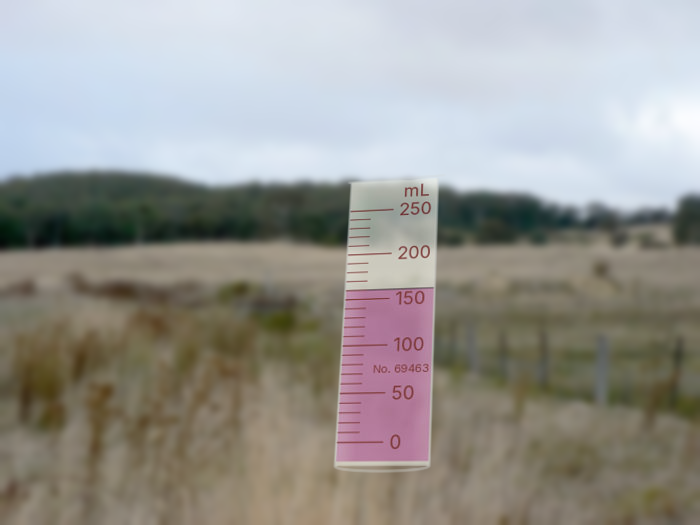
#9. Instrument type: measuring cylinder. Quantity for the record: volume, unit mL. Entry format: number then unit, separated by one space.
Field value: 160 mL
